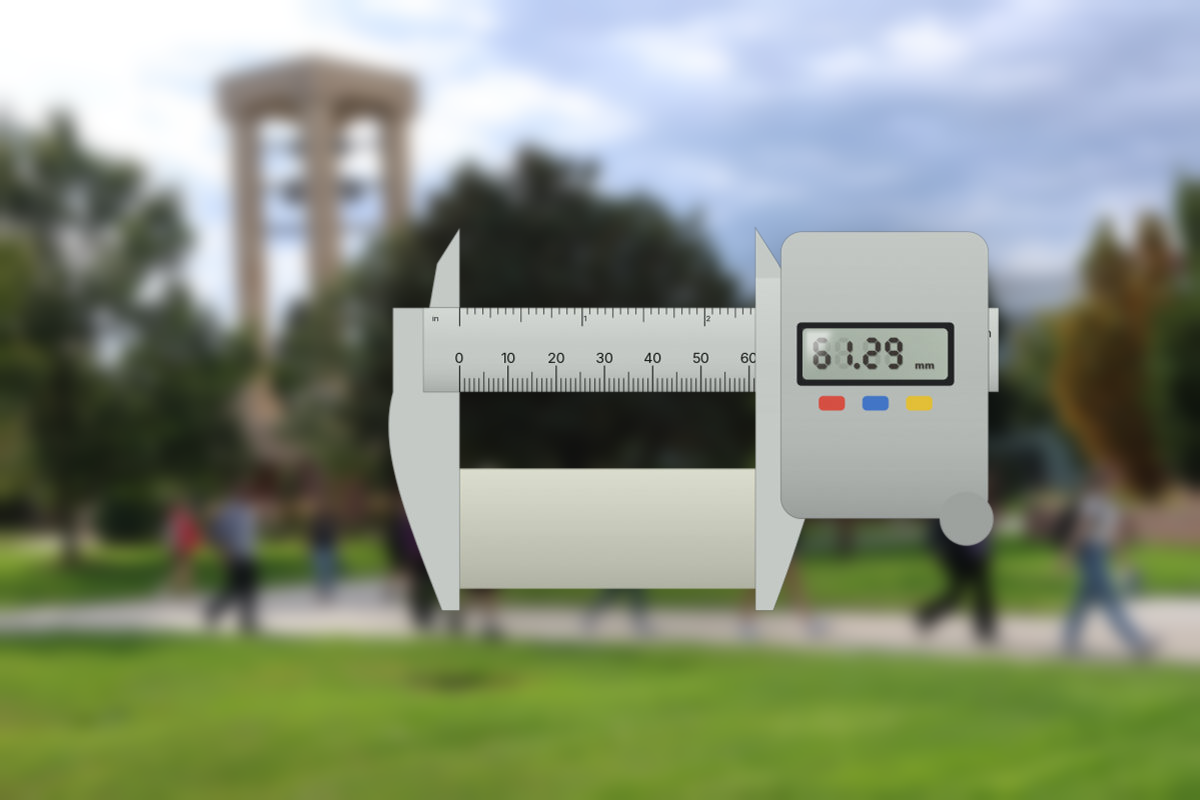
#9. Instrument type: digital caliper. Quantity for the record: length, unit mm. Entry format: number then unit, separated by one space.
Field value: 61.29 mm
